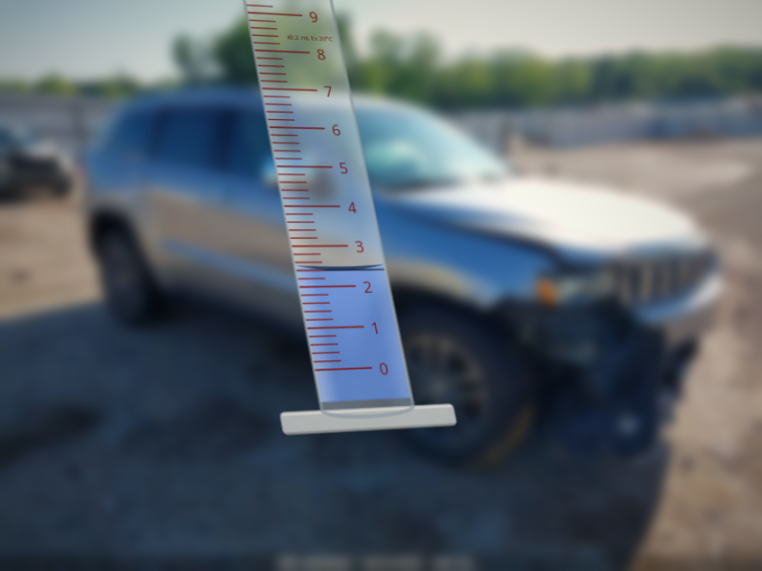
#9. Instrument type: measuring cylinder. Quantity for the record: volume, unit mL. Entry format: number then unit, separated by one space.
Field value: 2.4 mL
